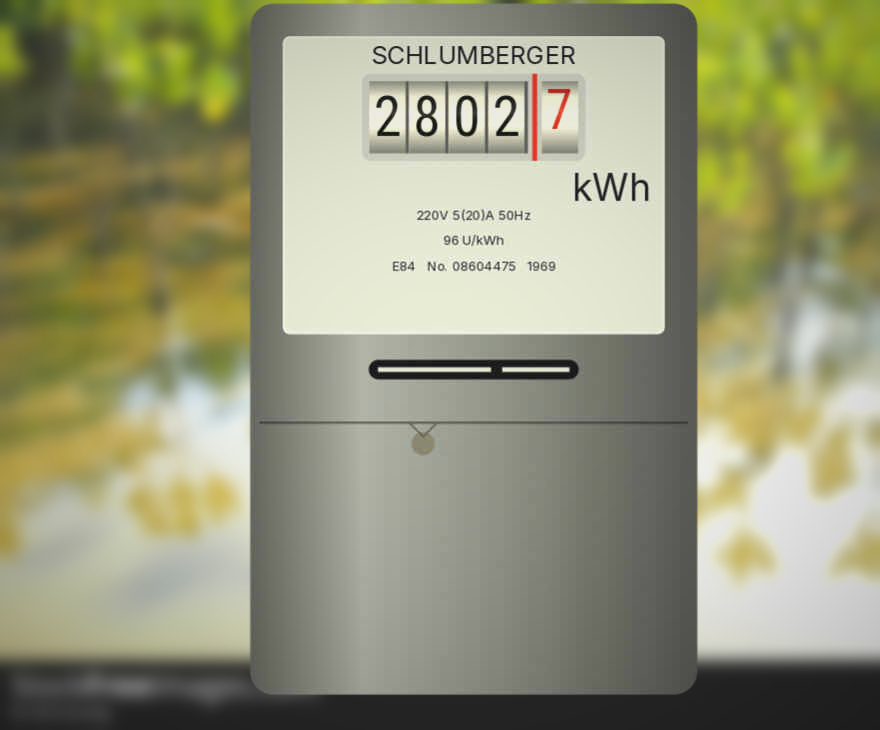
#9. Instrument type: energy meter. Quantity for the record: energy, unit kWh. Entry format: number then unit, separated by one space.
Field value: 2802.7 kWh
